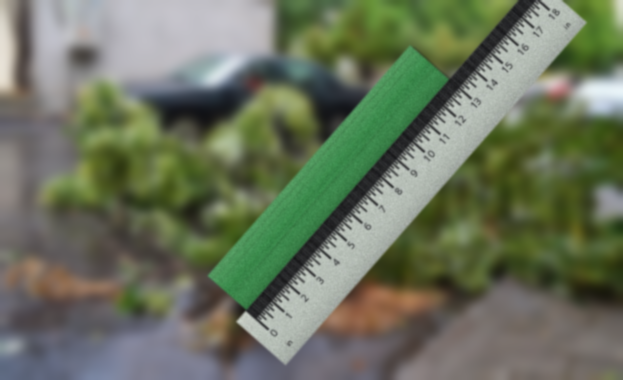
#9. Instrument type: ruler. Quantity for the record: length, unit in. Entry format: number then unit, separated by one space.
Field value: 13 in
